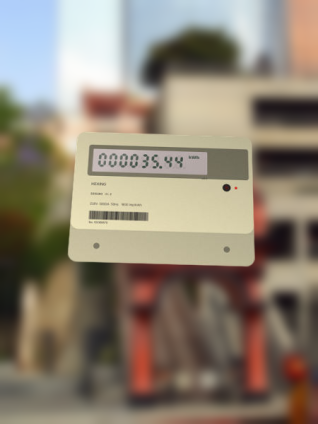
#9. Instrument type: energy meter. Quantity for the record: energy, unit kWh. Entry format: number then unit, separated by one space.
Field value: 35.44 kWh
